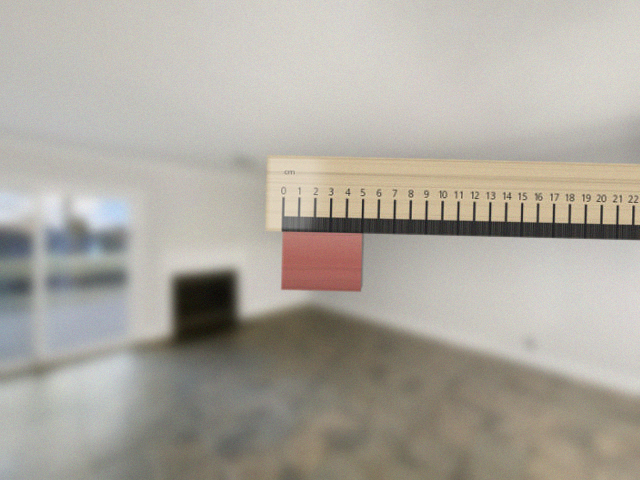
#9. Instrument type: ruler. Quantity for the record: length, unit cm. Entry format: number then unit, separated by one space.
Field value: 5 cm
